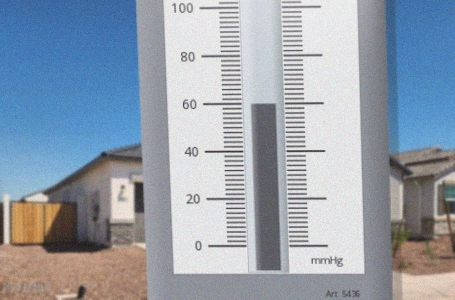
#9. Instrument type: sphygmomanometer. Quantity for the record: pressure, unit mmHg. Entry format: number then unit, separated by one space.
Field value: 60 mmHg
